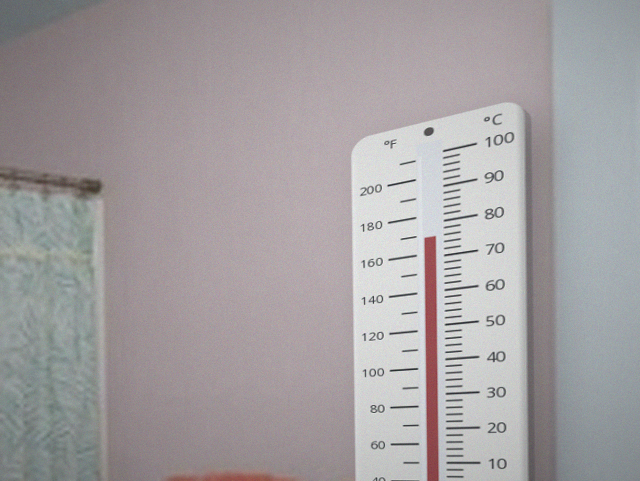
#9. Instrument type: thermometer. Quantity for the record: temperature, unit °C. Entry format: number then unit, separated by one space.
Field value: 76 °C
